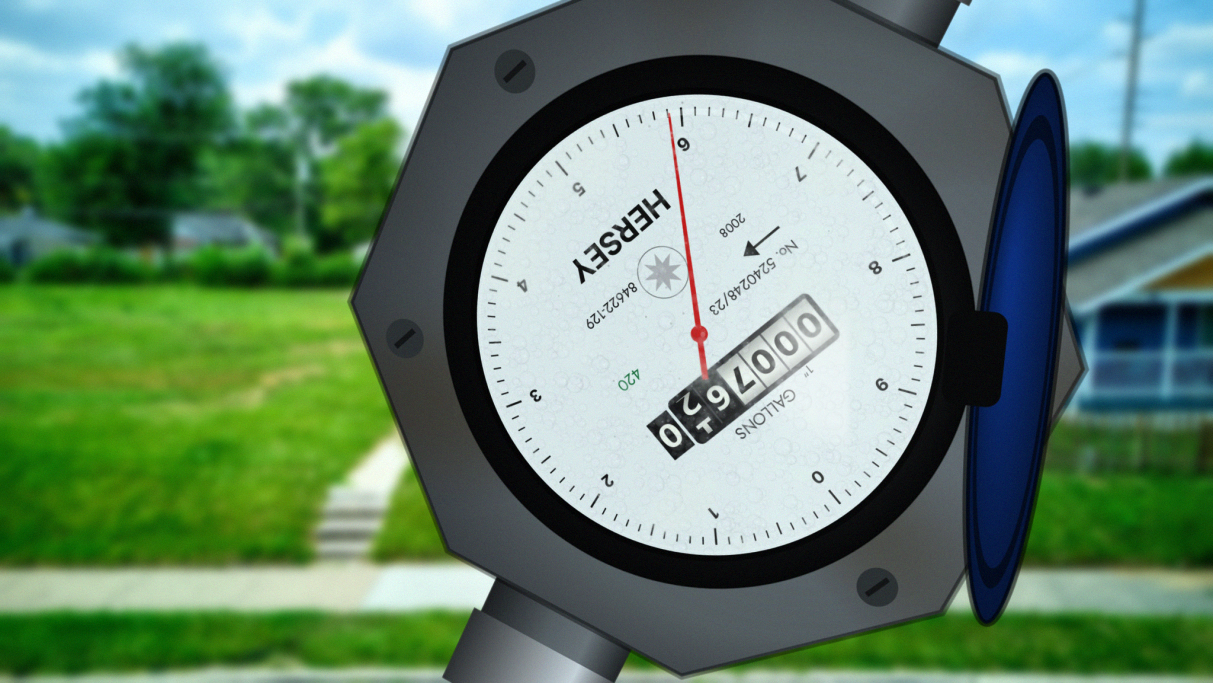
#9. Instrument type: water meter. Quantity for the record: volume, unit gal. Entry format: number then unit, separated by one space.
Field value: 7615.9 gal
